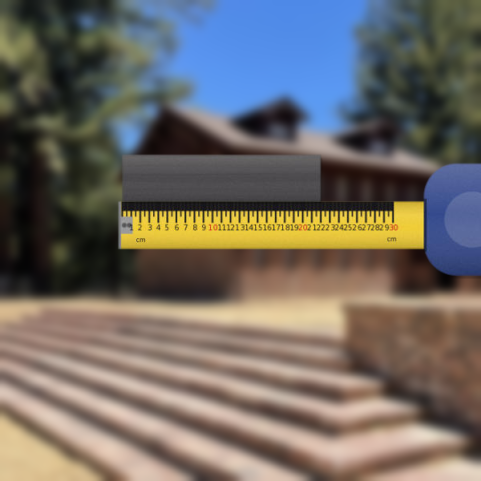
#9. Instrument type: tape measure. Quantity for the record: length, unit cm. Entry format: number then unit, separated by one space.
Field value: 22 cm
